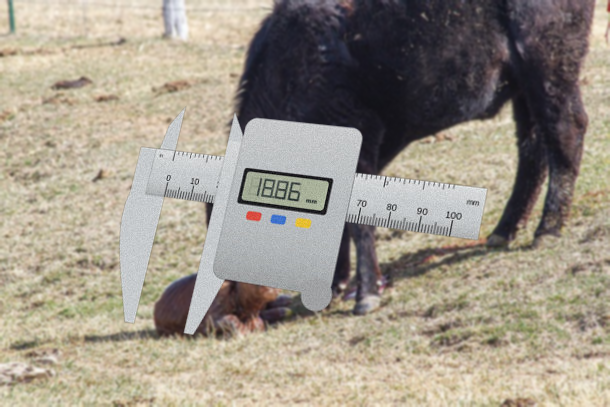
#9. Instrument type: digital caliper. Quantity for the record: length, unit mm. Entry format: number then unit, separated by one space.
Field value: 18.86 mm
